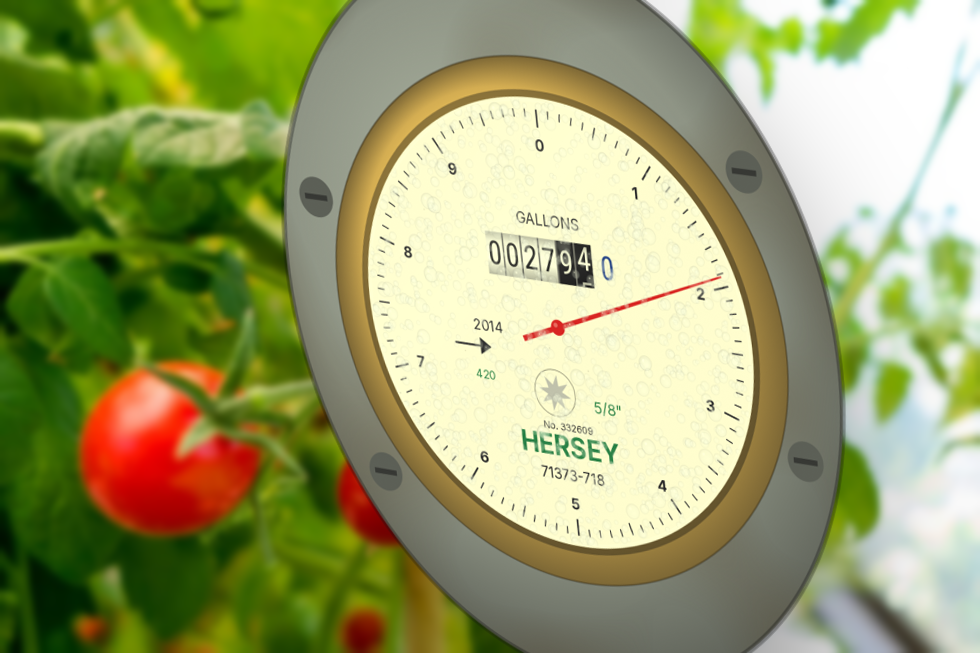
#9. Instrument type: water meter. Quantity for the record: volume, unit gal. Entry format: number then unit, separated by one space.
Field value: 27941.9 gal
